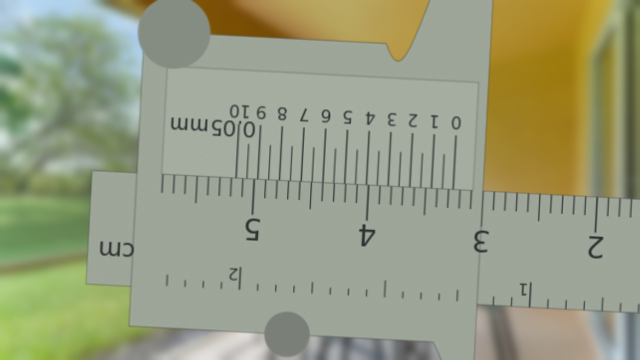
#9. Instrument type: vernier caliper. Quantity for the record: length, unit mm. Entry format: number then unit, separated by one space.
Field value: 32.6 mm
